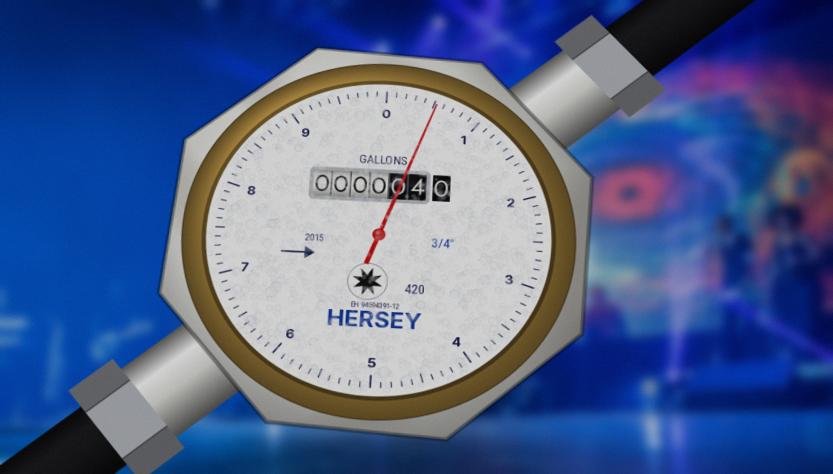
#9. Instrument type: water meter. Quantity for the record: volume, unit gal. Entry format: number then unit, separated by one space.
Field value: 40.5 gal
